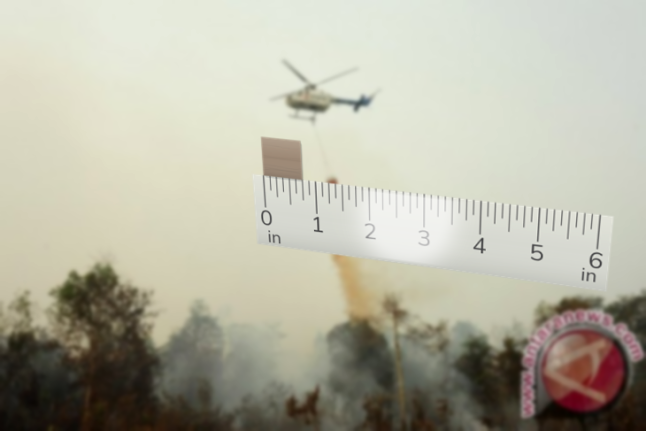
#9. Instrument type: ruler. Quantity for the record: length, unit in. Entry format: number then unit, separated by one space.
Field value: 0.75 in
